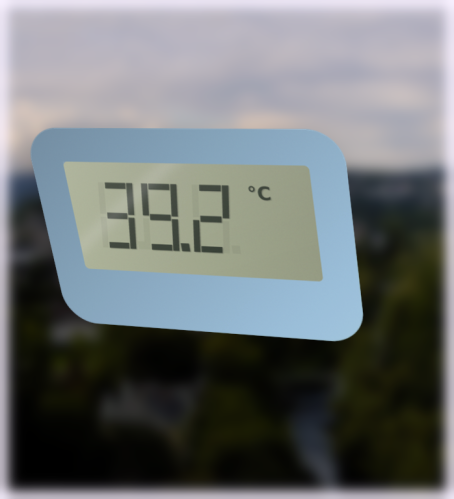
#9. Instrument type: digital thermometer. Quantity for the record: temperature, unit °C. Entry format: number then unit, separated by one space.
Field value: 39.2 °C
